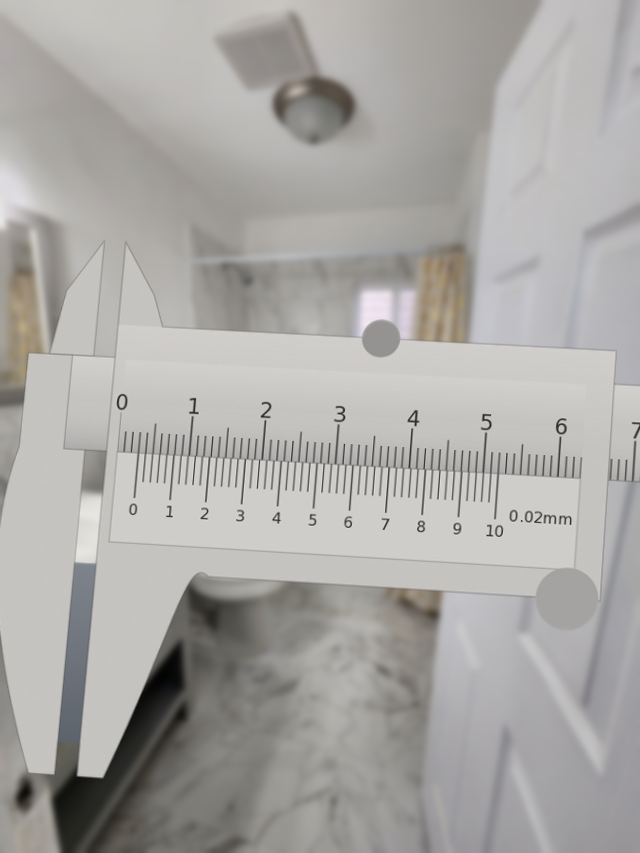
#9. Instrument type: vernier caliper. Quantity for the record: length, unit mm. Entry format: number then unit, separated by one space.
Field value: 3.0 mm
